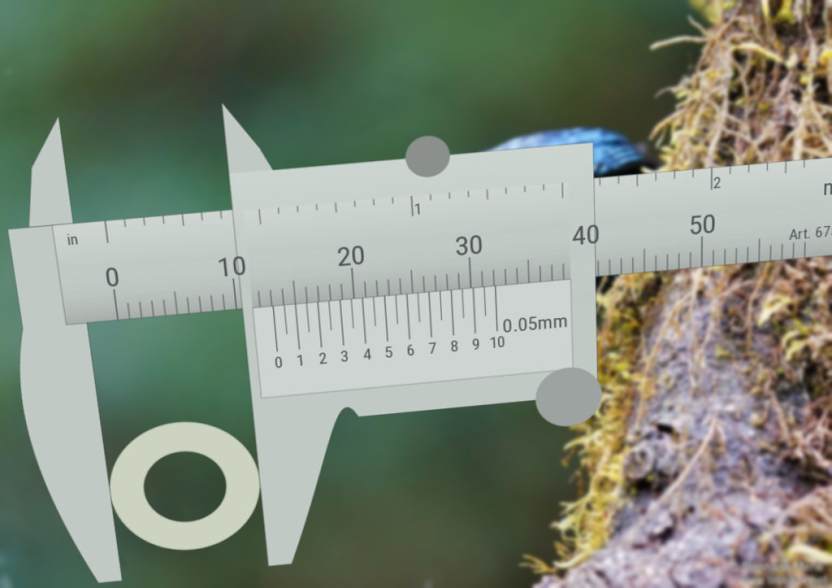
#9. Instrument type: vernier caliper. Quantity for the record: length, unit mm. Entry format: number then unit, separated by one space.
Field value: 13.1 mm
